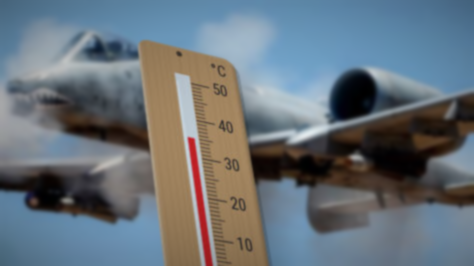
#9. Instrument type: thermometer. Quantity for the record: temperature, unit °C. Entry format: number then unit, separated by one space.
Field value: 35 °C
